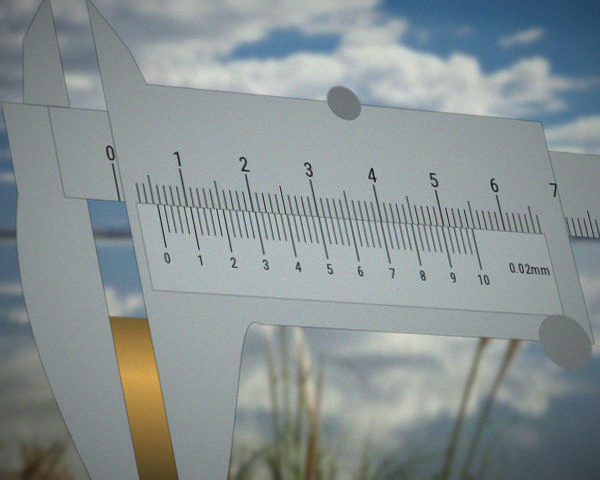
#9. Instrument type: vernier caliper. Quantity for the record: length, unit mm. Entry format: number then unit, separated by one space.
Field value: 5.6 mm
